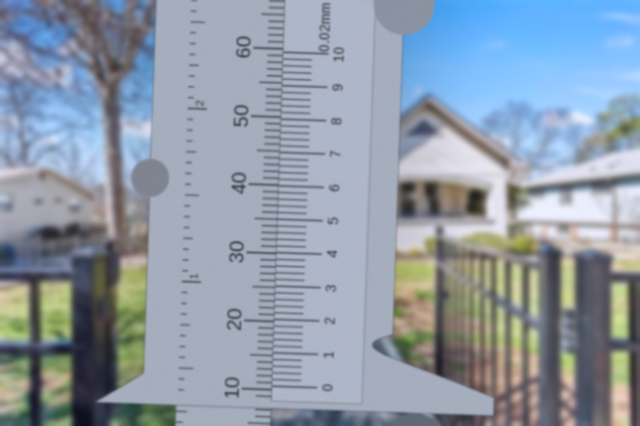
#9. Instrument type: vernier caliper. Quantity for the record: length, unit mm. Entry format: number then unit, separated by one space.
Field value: 10.5 mm
